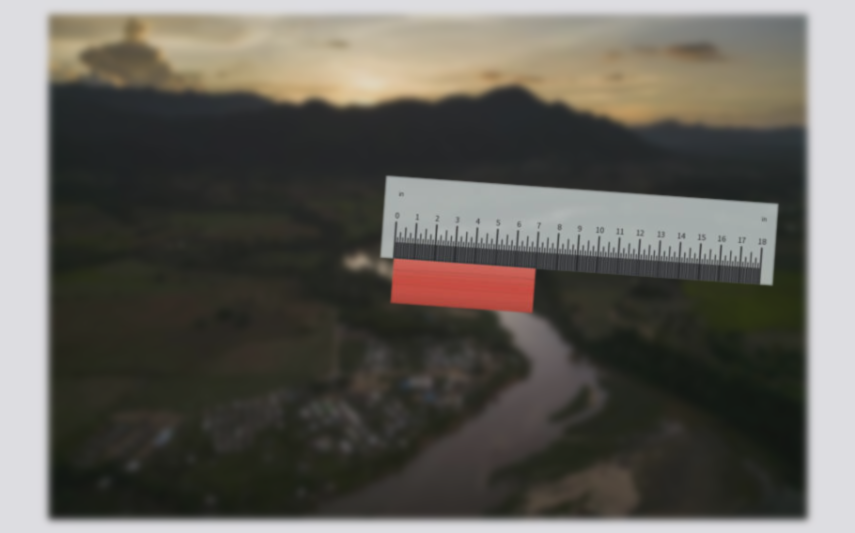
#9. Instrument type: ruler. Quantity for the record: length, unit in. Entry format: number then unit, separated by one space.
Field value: 7 in
